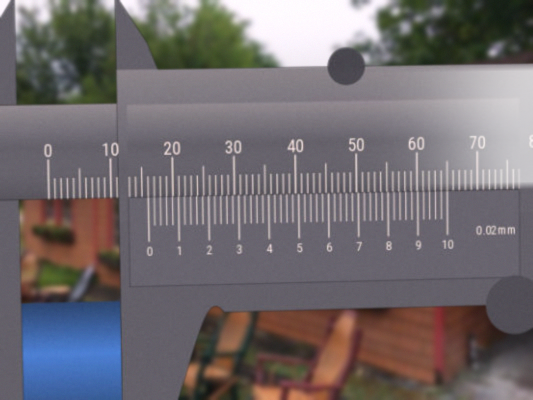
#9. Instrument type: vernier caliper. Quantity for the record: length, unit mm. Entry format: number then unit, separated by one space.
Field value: 16.0 mm
